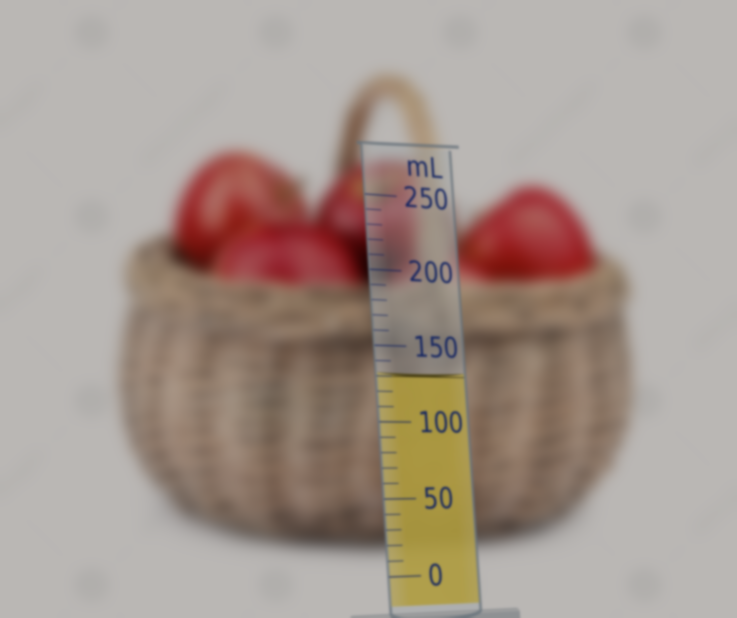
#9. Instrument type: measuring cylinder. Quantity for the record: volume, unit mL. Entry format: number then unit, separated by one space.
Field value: 130 mL
